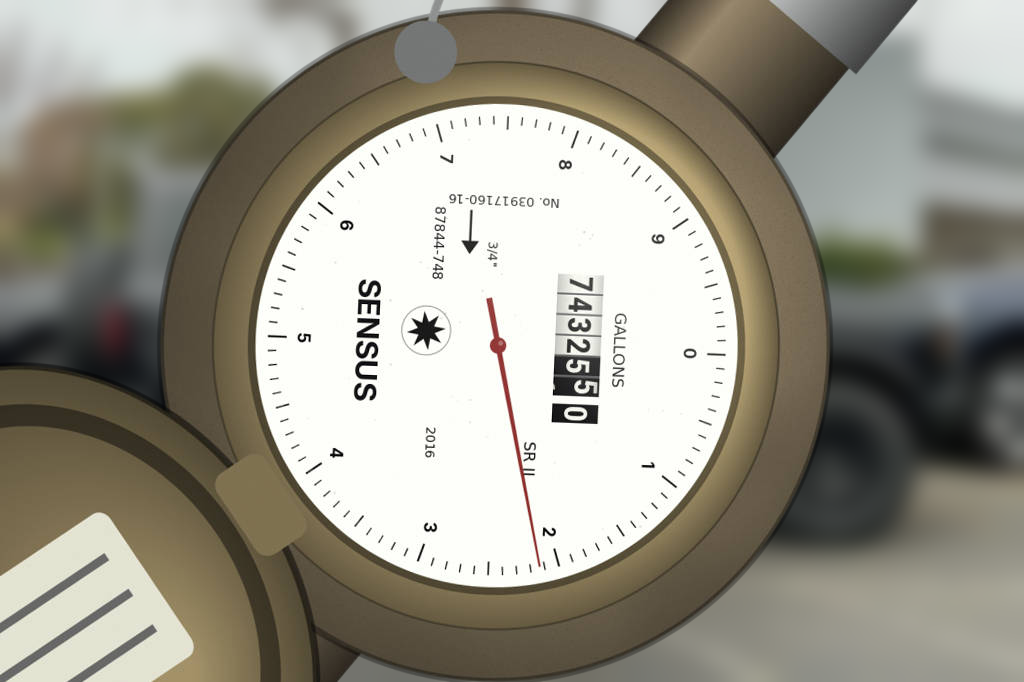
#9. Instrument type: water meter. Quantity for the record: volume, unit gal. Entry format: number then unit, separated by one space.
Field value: 7432552.1 gal
